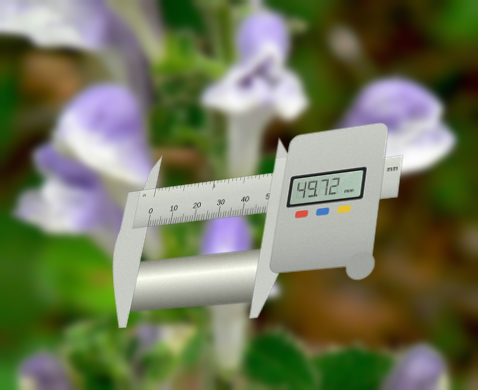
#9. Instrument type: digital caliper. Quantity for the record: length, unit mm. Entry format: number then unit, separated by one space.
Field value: 49.72 mm
